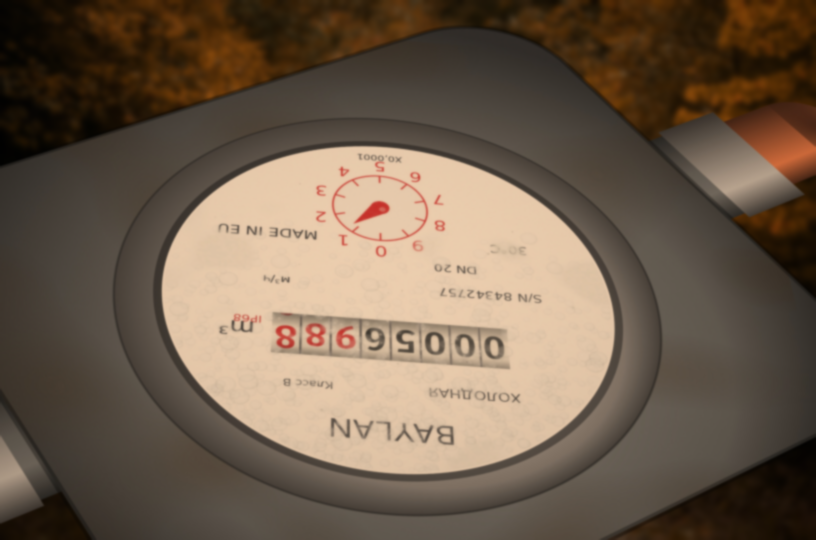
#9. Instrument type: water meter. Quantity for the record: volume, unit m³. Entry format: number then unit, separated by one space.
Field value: 56.9881 m³
